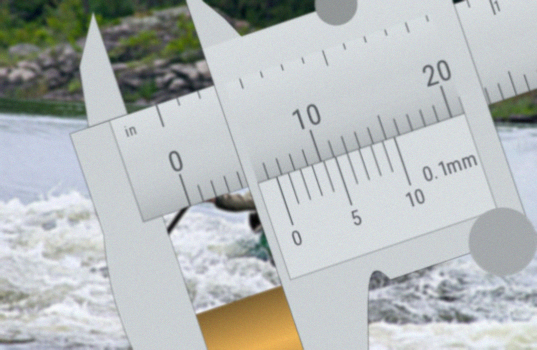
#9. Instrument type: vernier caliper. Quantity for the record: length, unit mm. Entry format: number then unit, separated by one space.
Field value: 6.6 mm
